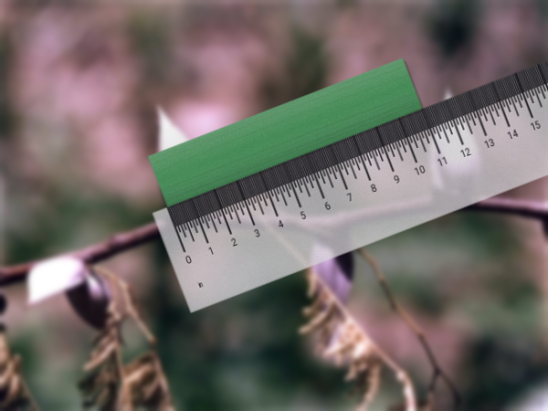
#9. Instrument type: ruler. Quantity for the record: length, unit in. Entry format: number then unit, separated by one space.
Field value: 11 in
